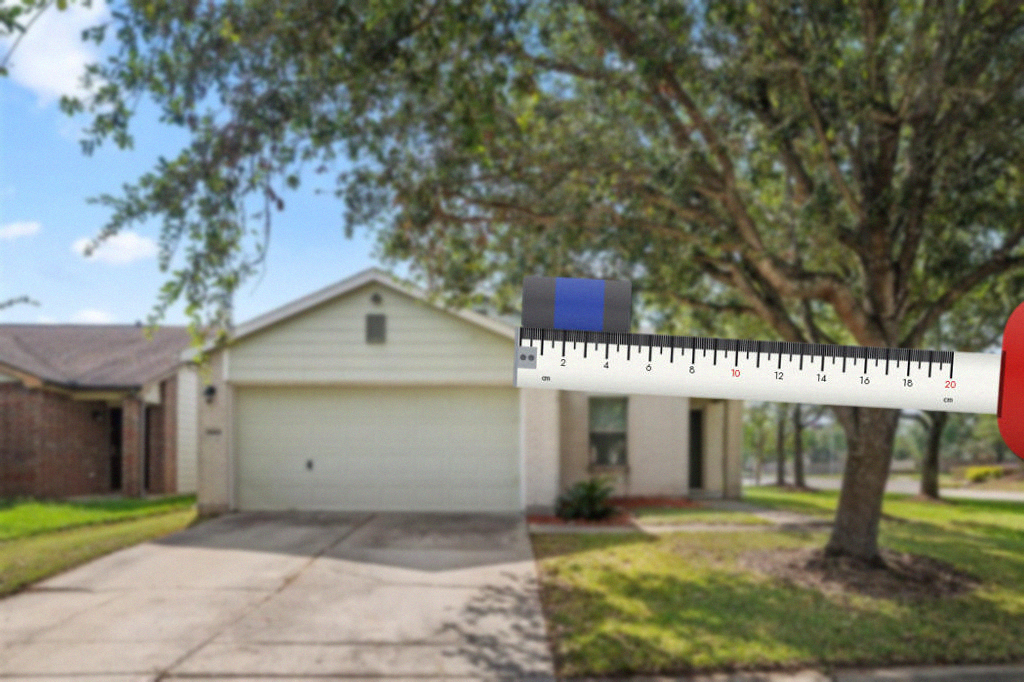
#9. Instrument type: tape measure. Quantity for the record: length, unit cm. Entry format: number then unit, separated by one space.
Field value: 5 cm
